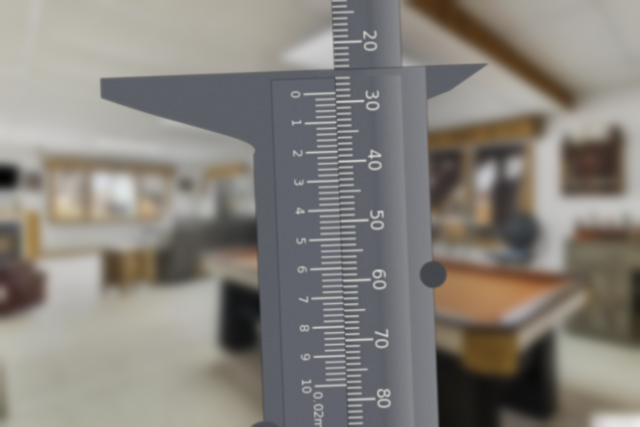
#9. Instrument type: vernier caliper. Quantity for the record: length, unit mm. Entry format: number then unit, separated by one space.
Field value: 28.5 mm
